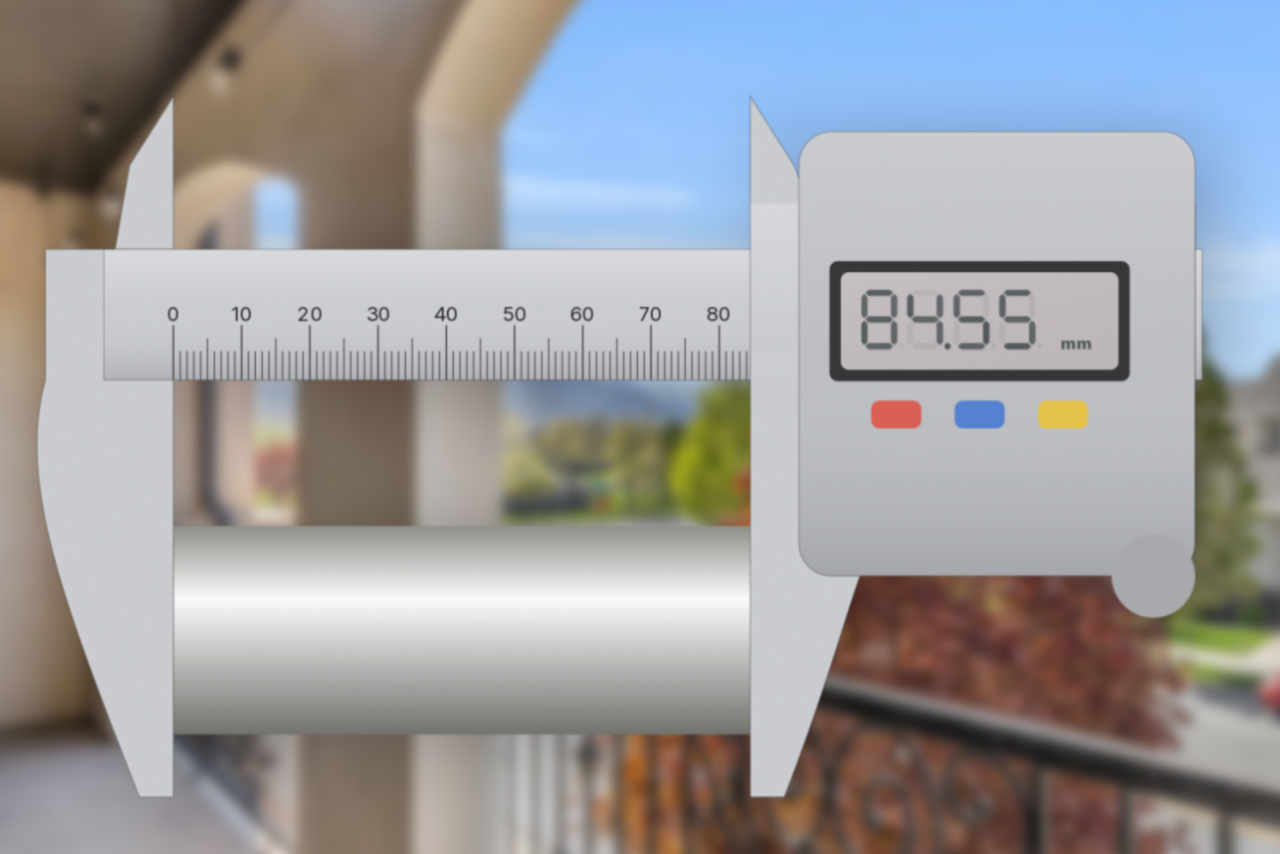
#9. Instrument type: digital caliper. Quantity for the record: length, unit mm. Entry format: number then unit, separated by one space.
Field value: 84.55 mm
